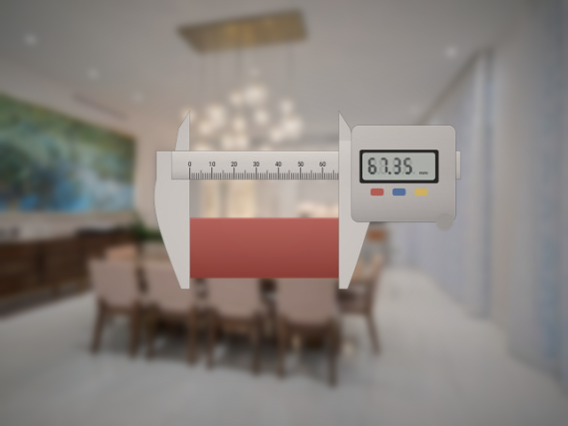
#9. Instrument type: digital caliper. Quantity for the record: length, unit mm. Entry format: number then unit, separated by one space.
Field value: 67.35 mm
